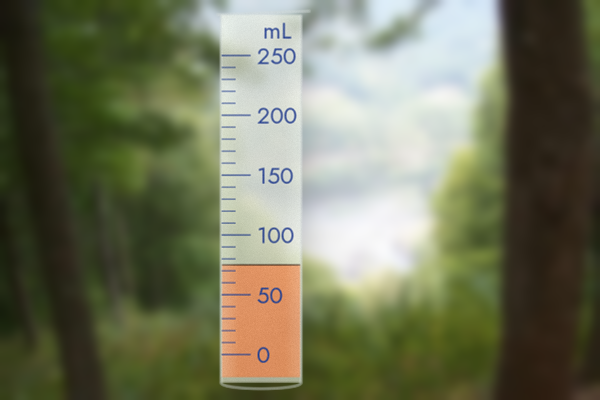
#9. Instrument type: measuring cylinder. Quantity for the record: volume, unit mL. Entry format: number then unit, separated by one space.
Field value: 75 mL
